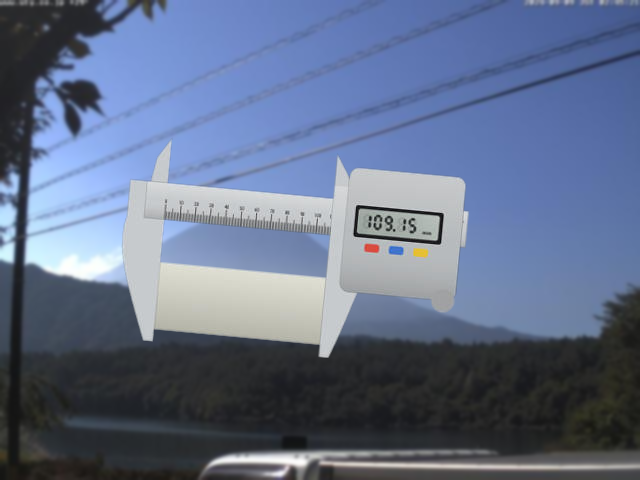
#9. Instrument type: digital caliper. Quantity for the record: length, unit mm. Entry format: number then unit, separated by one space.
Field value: 109.15 mm
